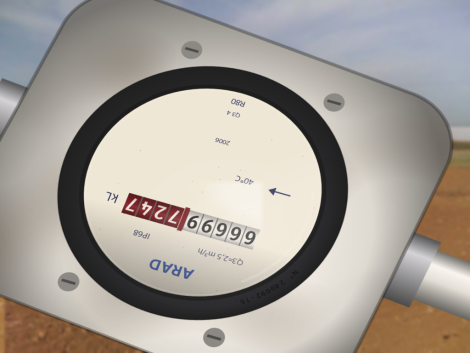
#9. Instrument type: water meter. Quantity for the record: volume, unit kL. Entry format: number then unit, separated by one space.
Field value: 66699.7247 kL
